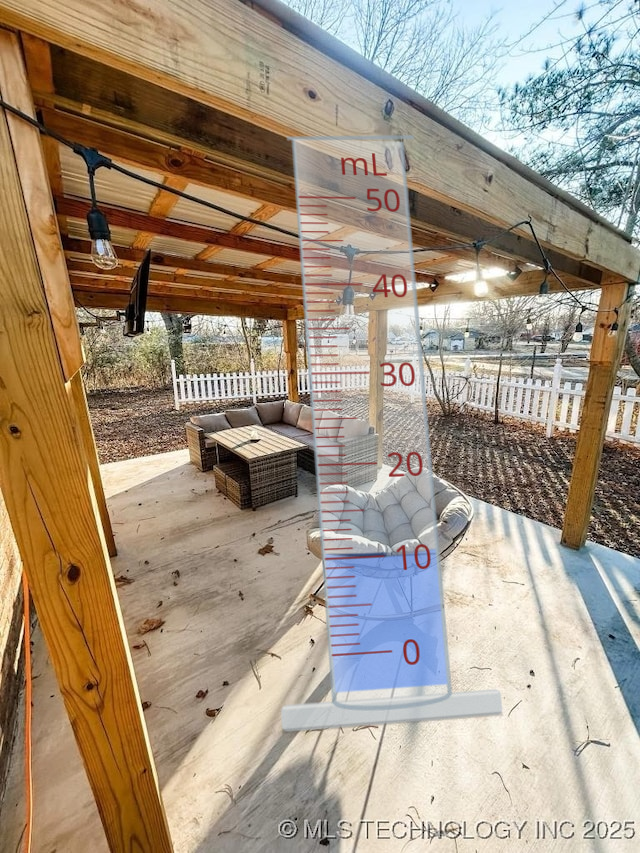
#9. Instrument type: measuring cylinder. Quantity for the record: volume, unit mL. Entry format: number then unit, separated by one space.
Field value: 10 mL
